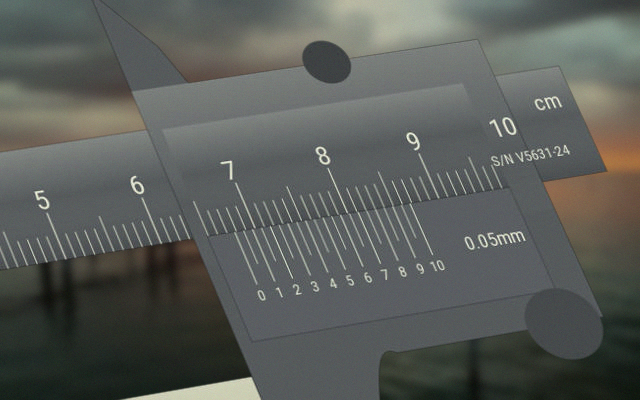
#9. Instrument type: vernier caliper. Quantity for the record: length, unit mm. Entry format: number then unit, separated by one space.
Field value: 67.8 mm
